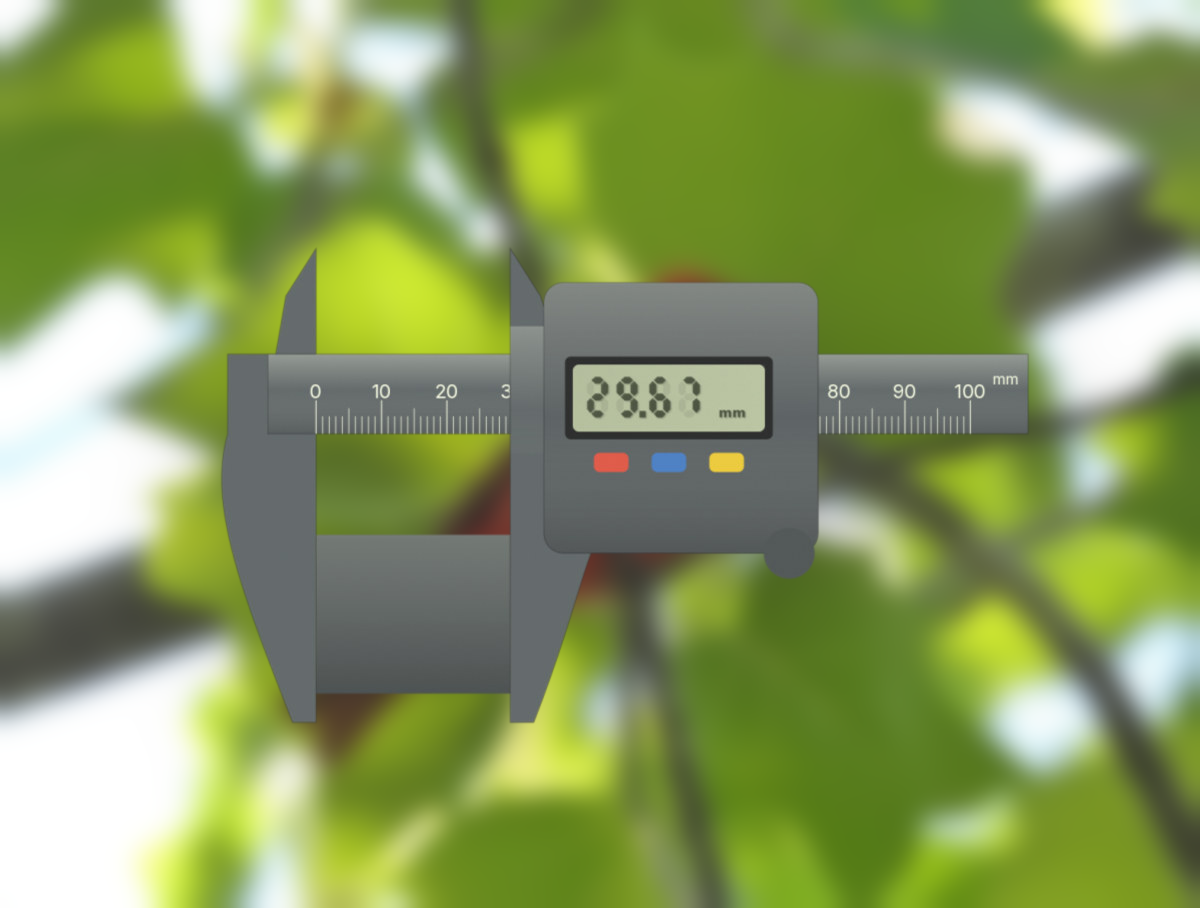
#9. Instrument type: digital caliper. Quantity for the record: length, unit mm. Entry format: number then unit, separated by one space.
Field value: 29.67 mm
